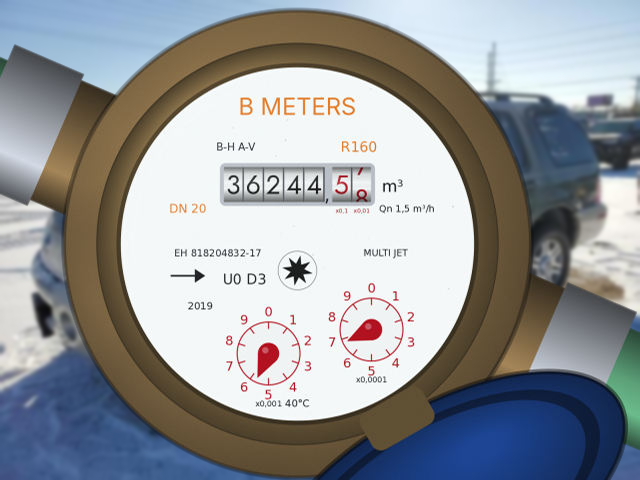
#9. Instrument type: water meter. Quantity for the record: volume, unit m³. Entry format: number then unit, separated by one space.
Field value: 36244.5756 m³
